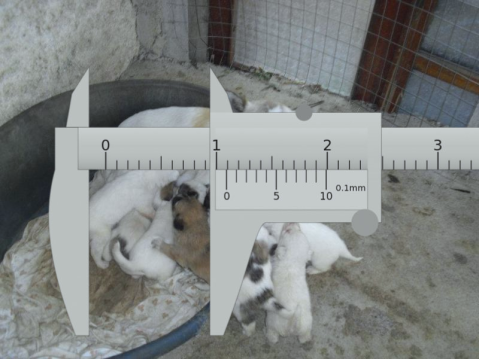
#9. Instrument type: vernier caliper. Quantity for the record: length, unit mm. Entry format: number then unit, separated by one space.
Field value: 10.9 mm
